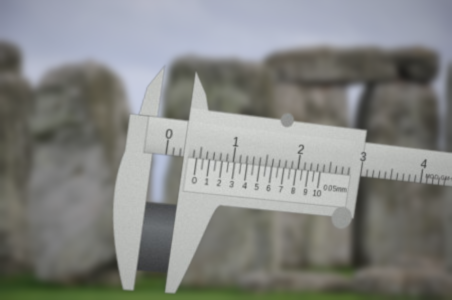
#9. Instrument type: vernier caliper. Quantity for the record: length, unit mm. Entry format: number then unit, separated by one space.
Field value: 4.5 mm
